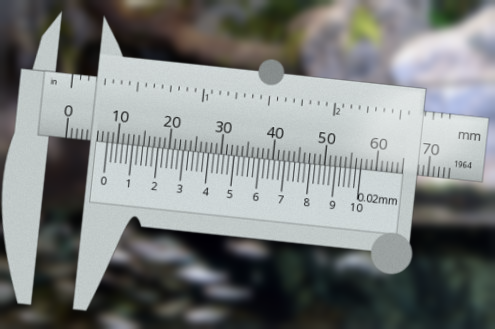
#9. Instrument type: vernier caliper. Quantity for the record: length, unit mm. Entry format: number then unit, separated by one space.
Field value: 8.0 mm
